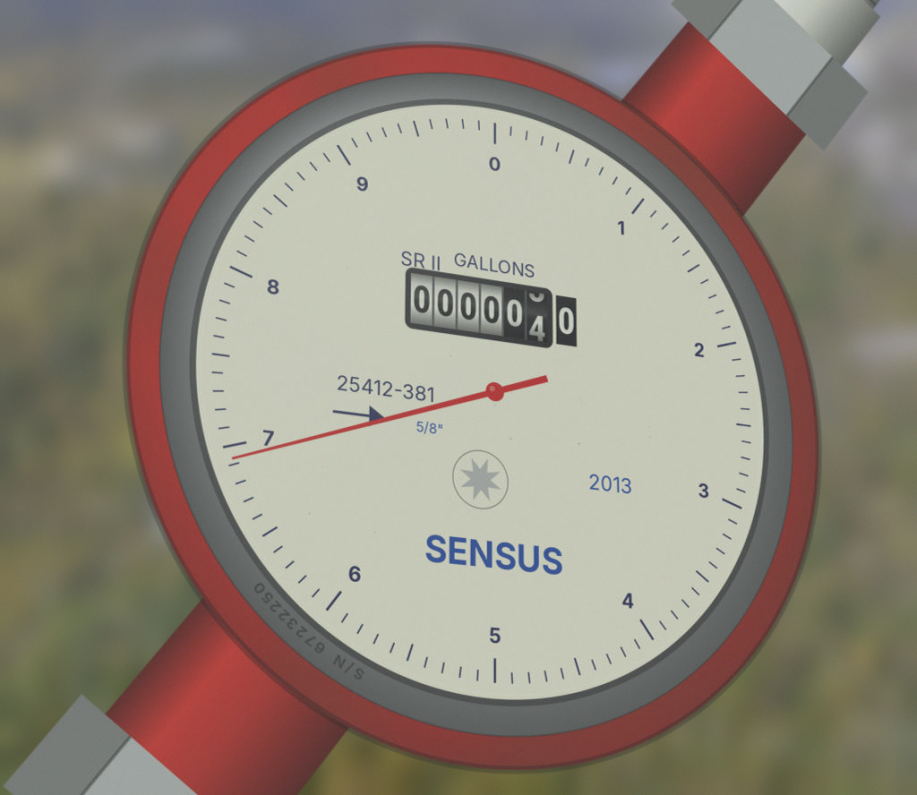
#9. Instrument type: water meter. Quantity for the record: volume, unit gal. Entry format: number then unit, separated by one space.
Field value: 36.9 gal
